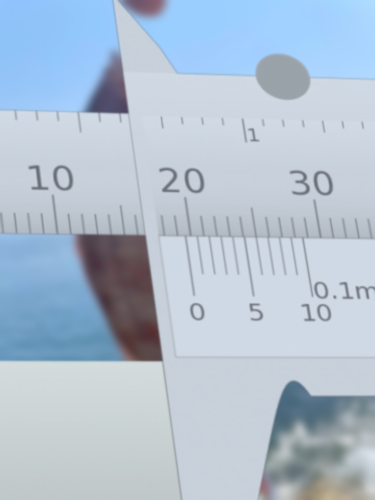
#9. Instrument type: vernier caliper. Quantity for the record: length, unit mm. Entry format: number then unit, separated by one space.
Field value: 19.6 mm
